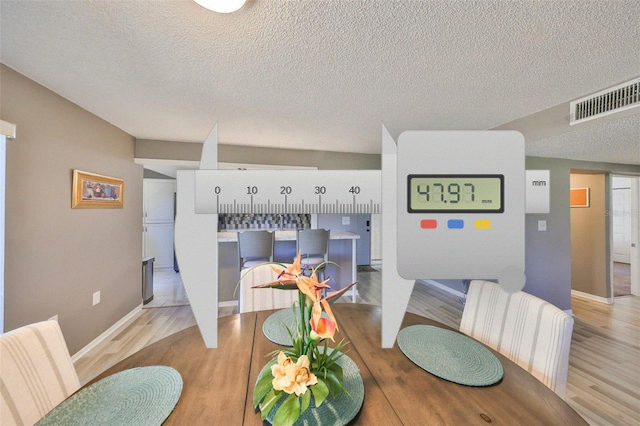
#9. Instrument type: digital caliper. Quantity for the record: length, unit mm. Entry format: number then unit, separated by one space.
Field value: 47.97 mm
